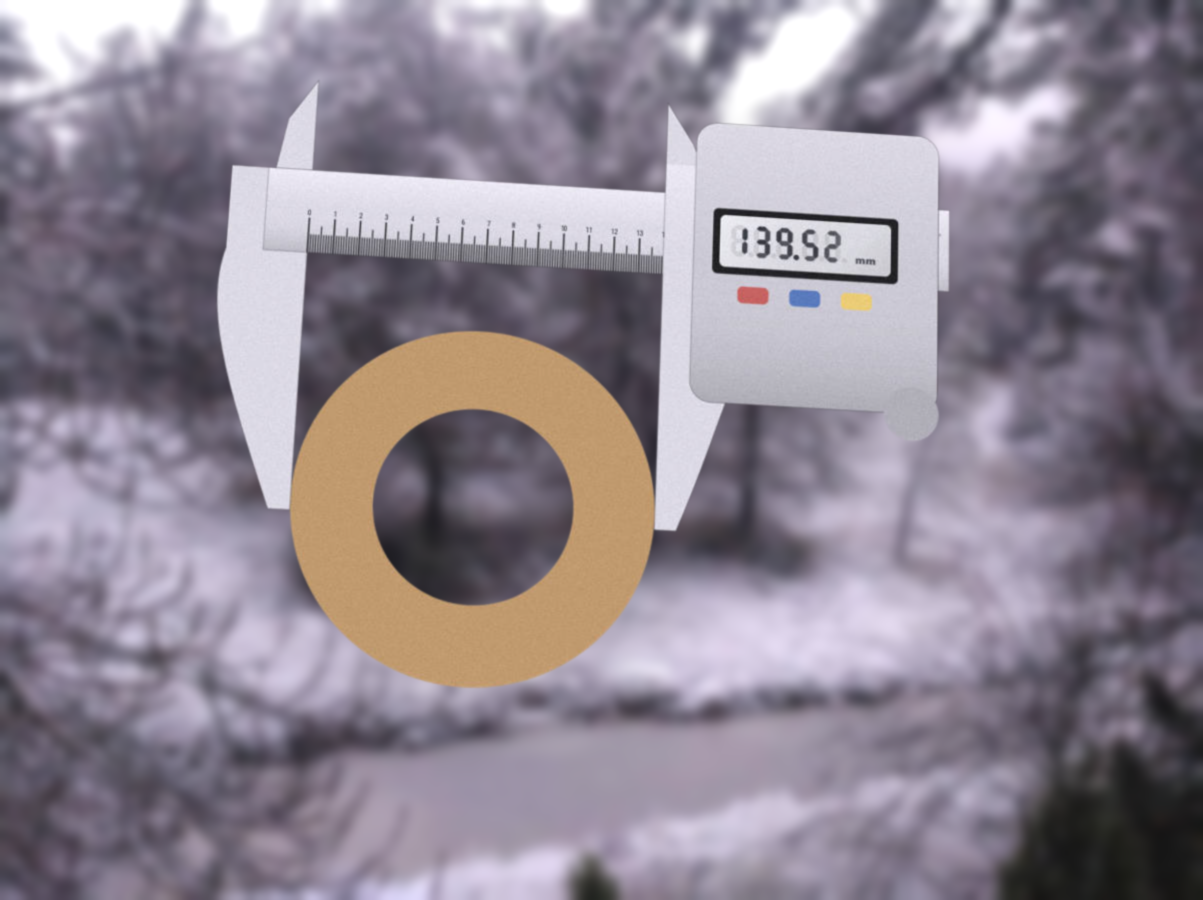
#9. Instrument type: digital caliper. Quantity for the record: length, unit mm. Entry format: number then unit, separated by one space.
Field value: 139.52 mm
